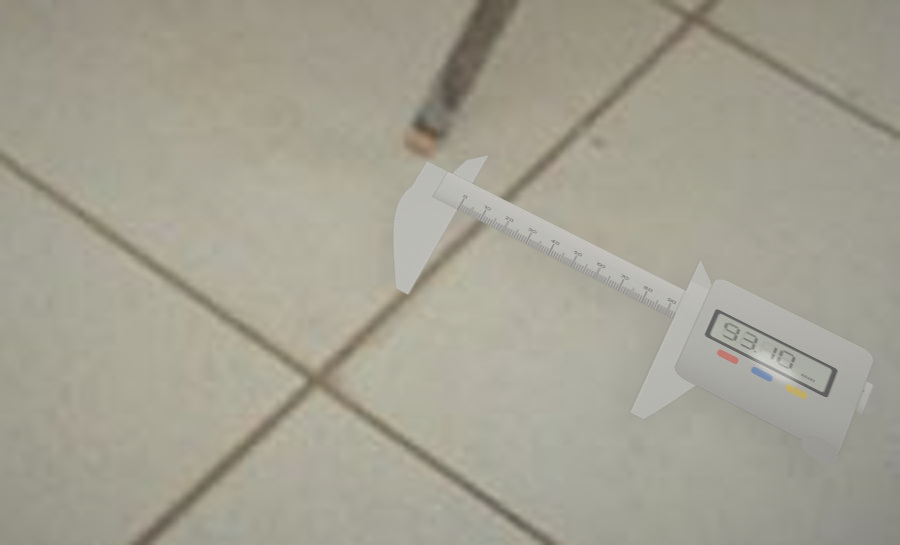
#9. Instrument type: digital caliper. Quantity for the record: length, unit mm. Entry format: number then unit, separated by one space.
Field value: 93.10 mm
